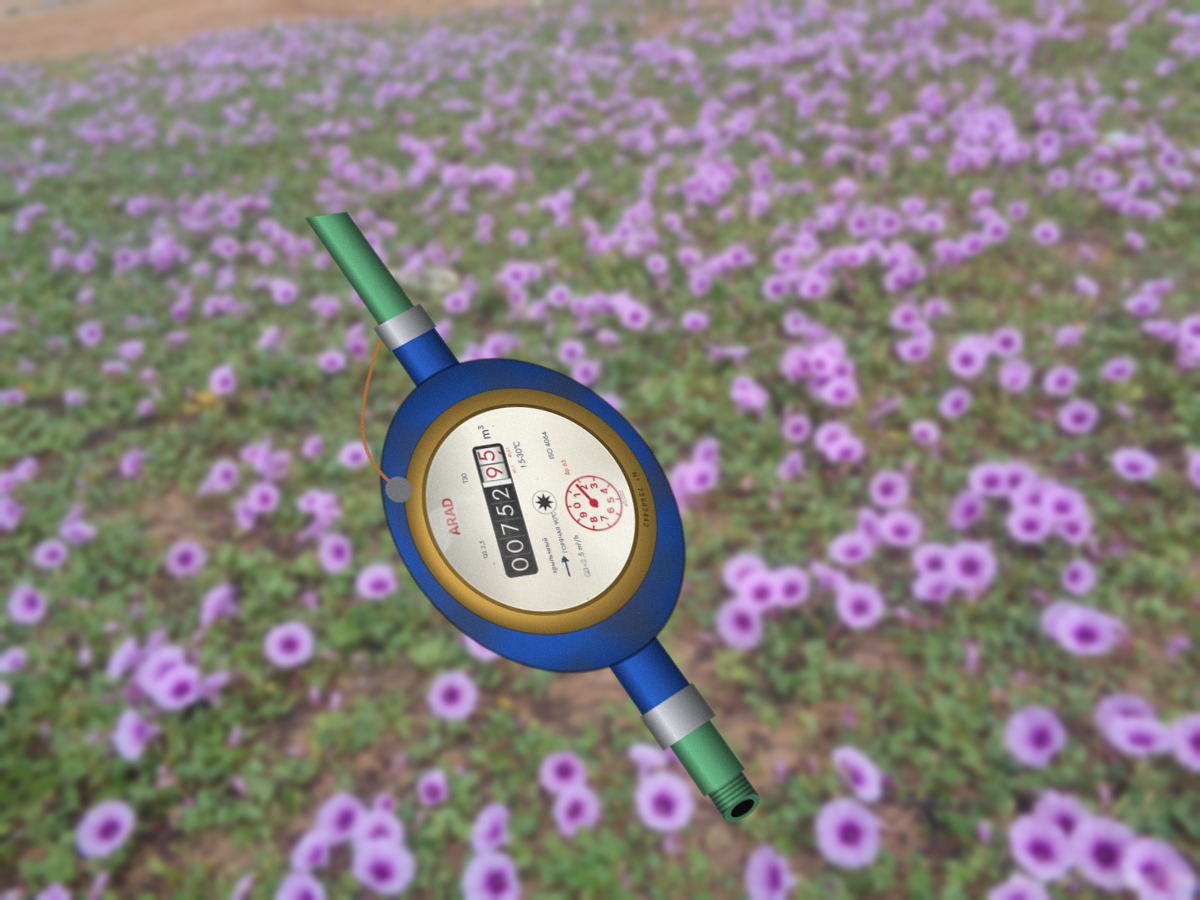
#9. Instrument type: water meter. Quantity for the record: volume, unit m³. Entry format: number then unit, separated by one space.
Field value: 752.951 m³
